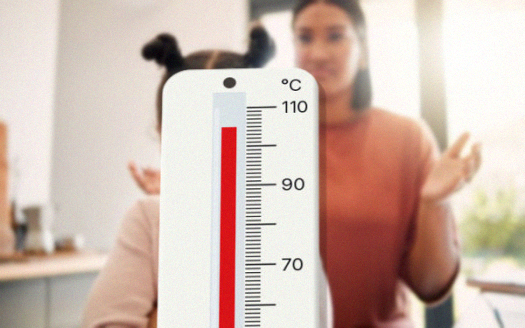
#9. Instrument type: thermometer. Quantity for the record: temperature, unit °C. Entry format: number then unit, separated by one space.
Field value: 105 °C
